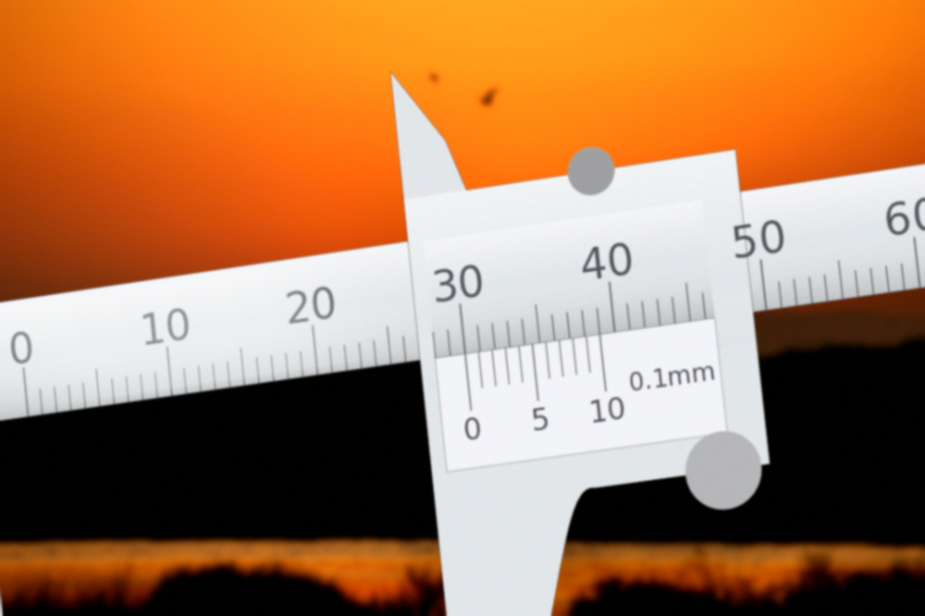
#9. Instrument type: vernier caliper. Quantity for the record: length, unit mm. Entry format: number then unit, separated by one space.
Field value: 30.0 mm
